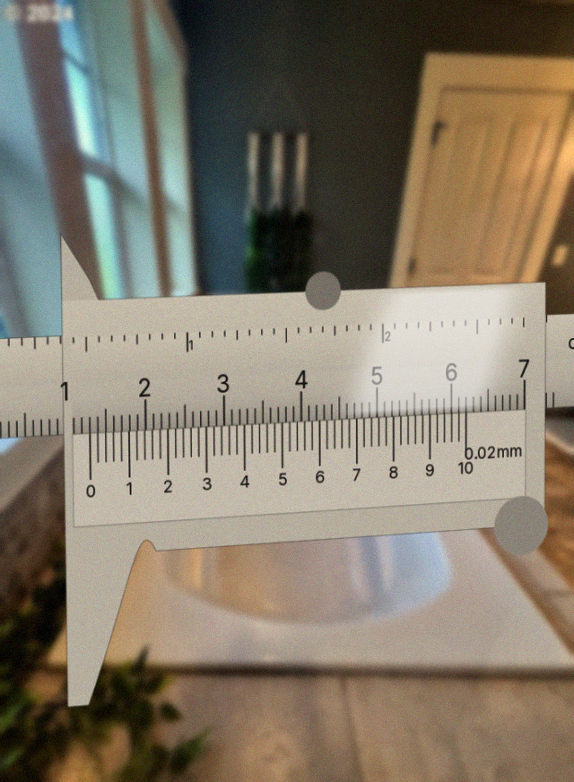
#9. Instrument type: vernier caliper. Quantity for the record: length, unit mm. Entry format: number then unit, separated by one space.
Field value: 13.0 mm
